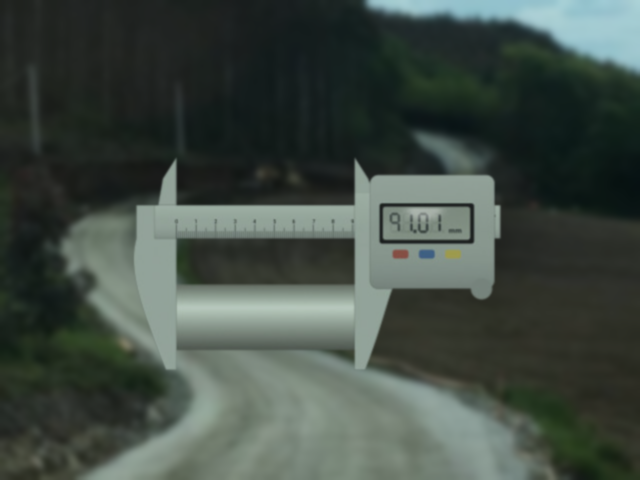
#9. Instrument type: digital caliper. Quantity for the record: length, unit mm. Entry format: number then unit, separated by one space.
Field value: 91.01 mm
